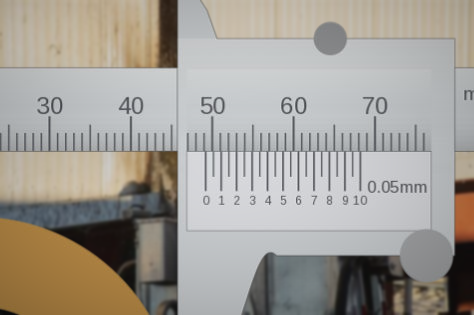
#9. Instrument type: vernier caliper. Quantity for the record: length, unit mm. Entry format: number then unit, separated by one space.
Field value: 49.2 mm
